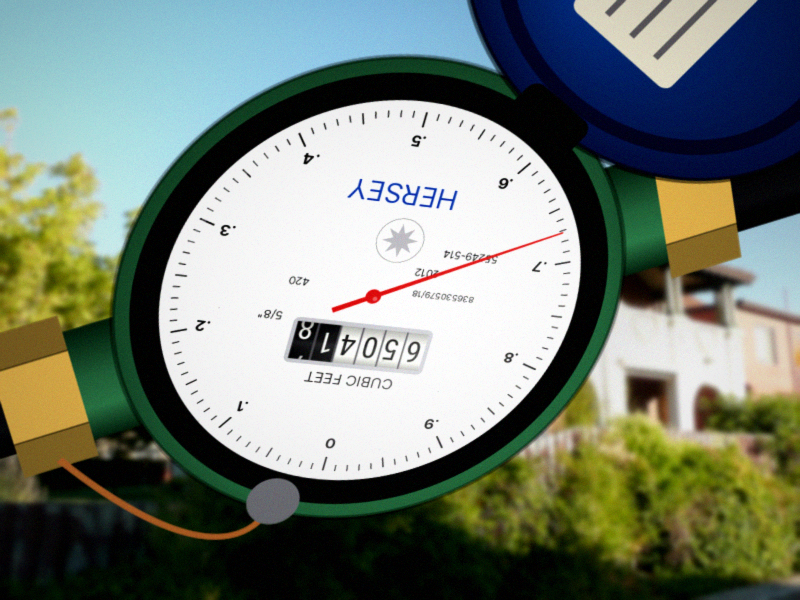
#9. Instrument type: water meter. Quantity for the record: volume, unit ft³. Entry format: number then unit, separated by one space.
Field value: 650417.67 ft³
